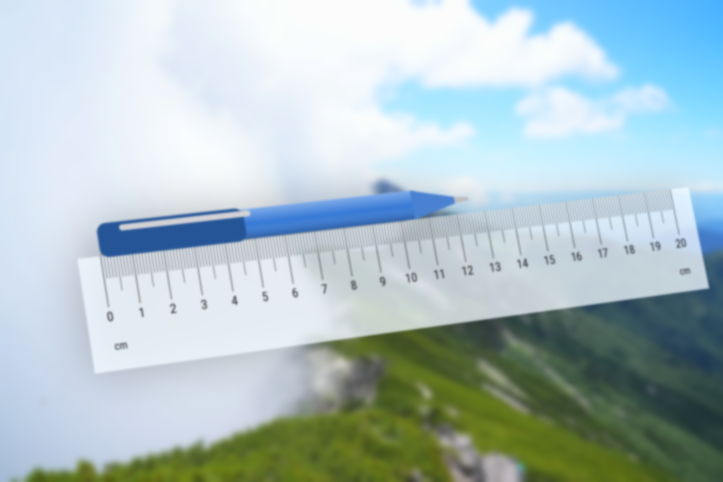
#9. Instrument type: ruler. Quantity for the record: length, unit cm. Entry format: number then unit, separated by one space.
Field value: 12.5 cm
